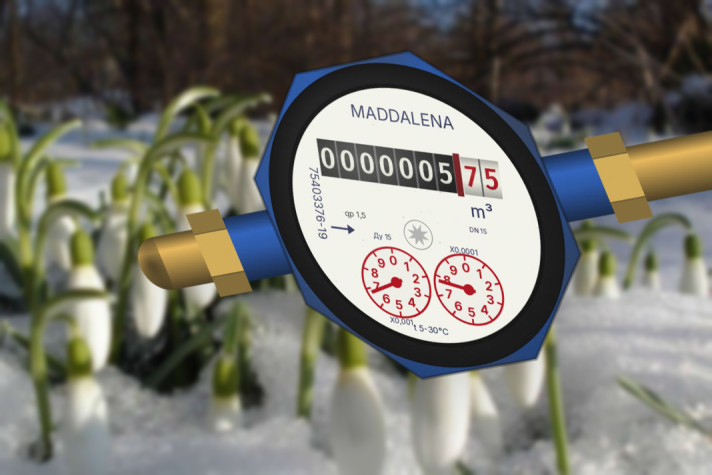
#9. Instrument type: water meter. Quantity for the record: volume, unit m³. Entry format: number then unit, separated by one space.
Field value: 5.7567 m³
